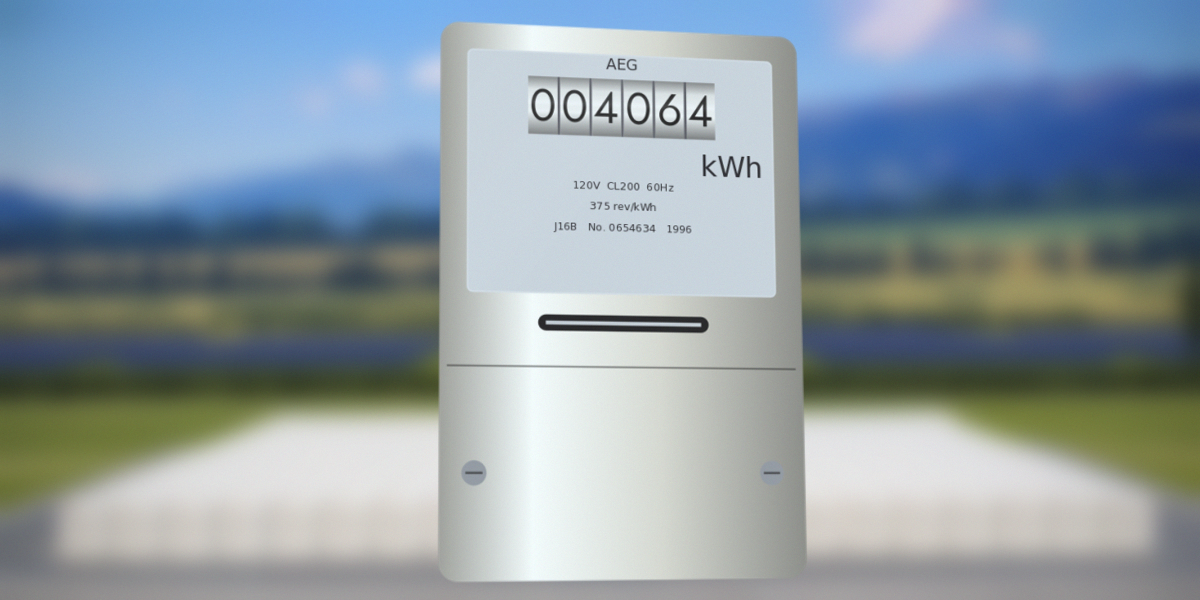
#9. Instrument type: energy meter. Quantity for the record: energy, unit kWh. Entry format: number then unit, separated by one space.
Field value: 4064 kWh
